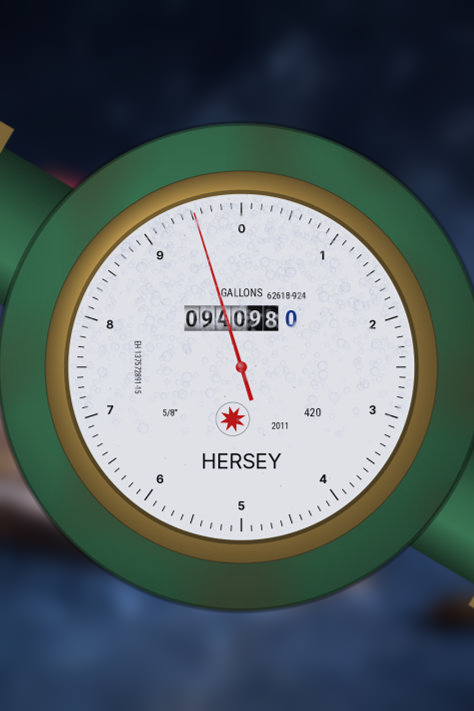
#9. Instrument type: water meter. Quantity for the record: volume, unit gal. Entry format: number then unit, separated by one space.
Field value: 940979.5 gal
